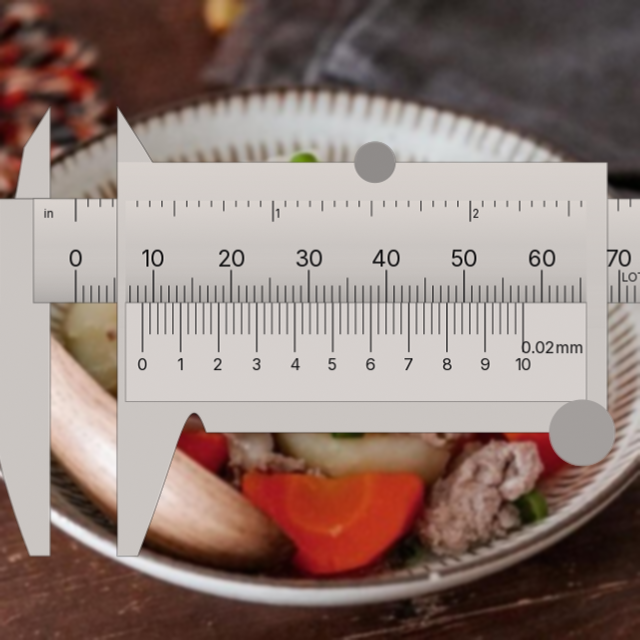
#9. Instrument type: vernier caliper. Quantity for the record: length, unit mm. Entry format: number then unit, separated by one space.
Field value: 8.6 mm
